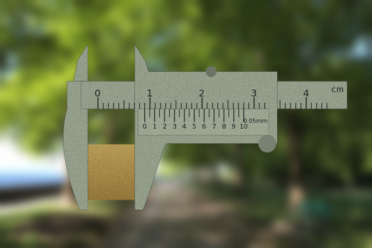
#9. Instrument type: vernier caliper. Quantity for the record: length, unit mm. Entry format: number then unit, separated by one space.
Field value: 9.0 mm
